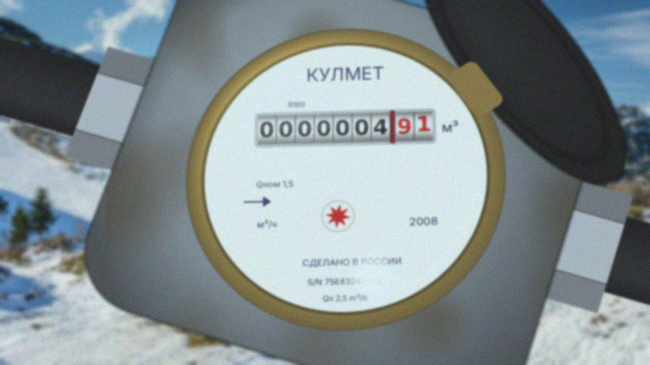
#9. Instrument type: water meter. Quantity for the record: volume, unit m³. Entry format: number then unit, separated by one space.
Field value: 4.91 m³
